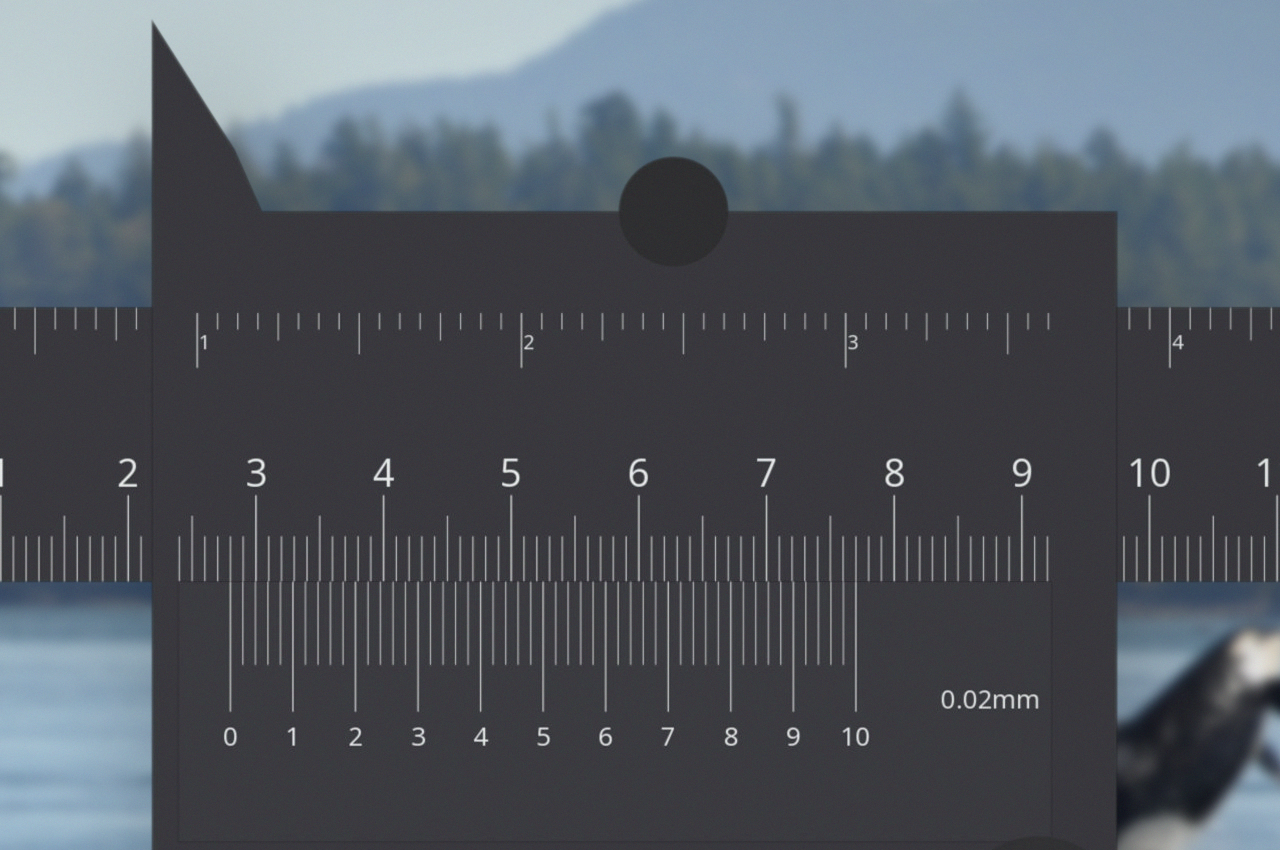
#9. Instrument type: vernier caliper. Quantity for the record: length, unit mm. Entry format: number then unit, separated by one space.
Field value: 28.0 mm
